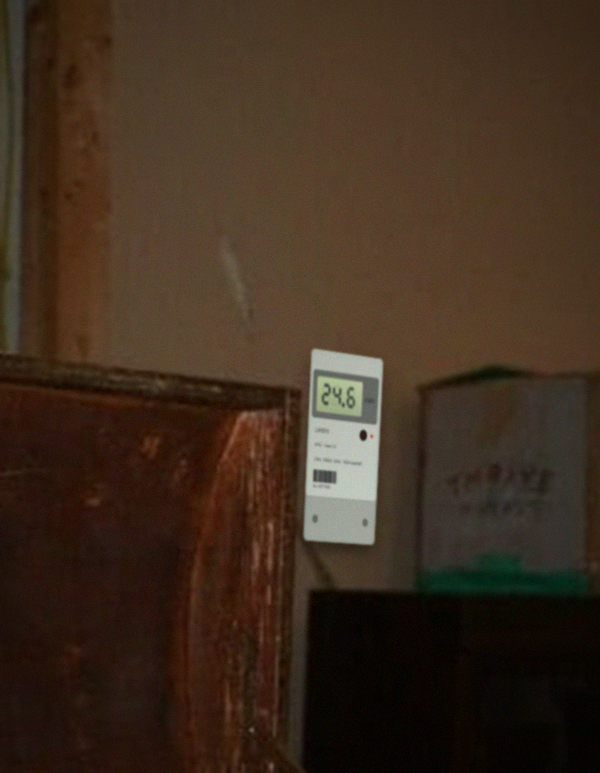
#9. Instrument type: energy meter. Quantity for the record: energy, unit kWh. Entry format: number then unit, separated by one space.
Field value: 24.6 kWh
